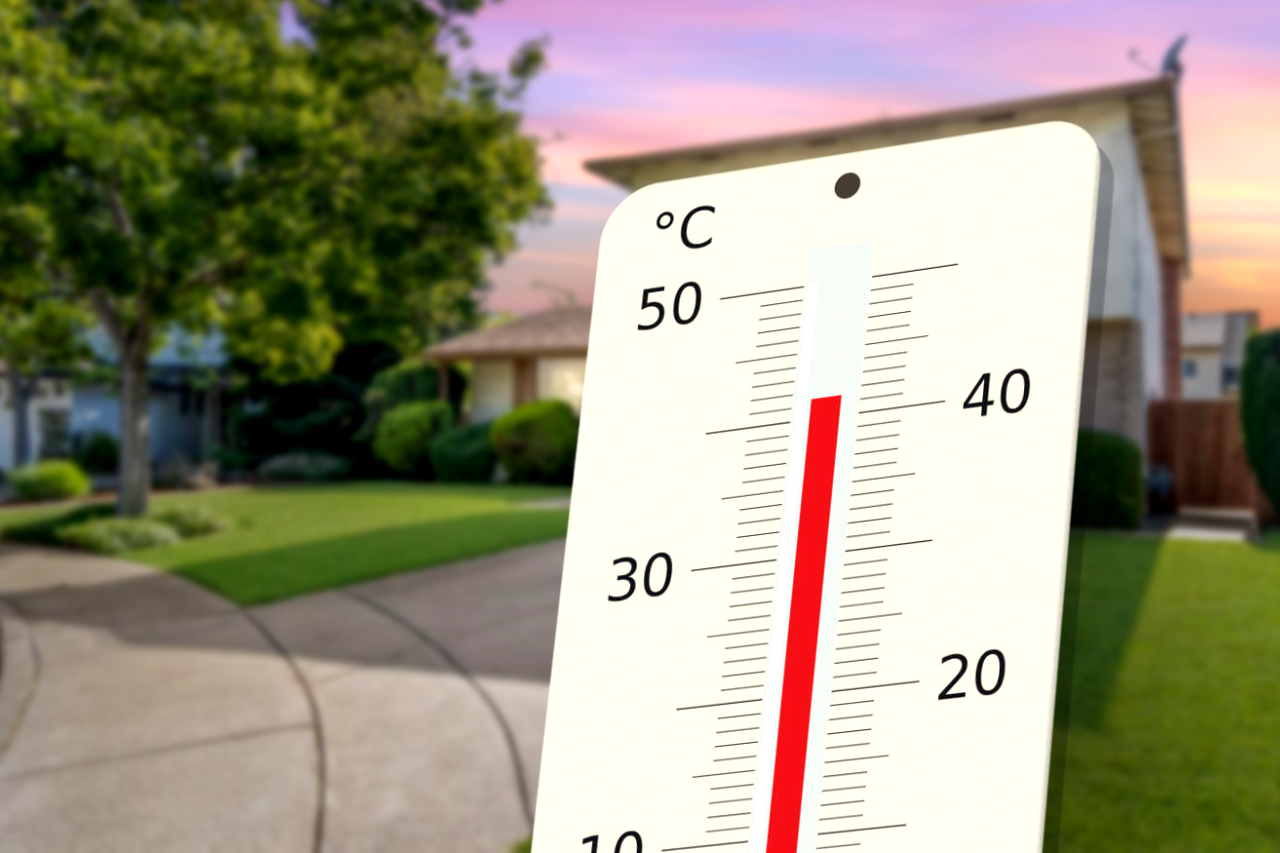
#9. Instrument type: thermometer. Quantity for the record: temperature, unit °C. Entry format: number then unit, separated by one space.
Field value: 41.5 °C
